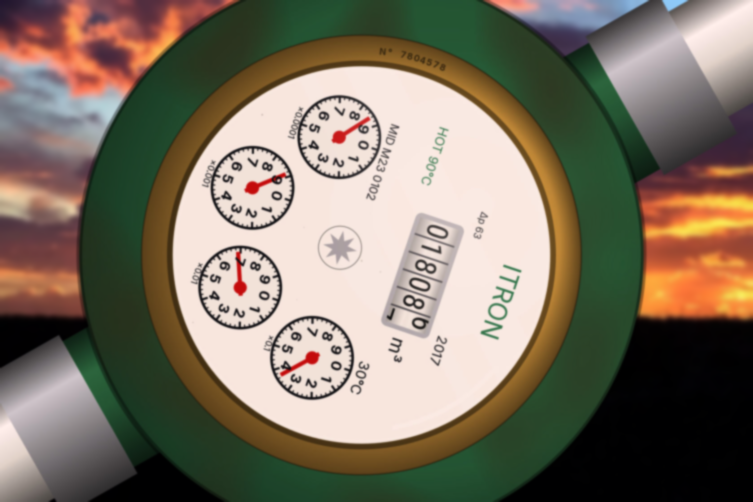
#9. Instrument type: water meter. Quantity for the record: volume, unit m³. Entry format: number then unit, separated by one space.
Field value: 18086.3688 m³
